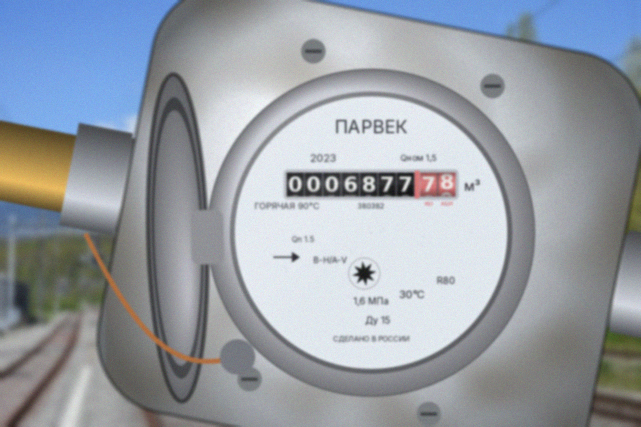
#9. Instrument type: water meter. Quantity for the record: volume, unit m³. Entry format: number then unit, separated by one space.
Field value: 6877.78 m³
